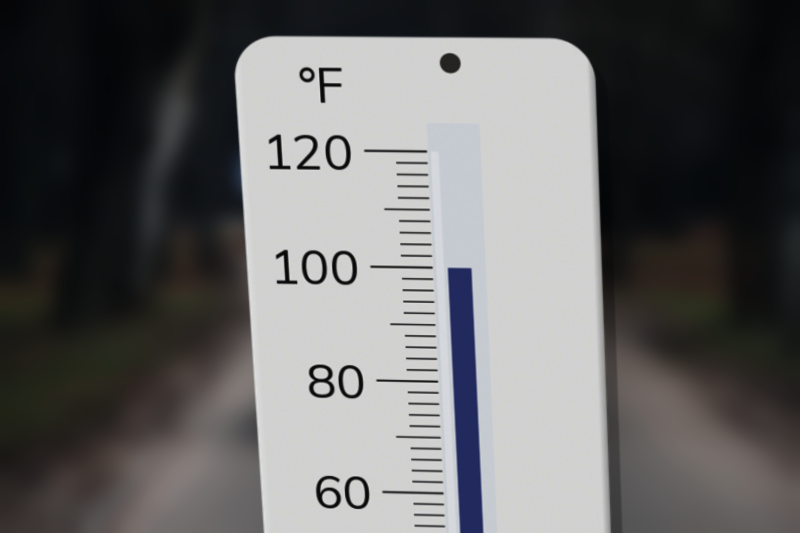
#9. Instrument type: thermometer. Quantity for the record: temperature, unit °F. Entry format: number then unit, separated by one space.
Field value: 100 °F
